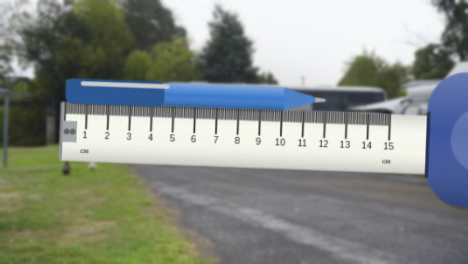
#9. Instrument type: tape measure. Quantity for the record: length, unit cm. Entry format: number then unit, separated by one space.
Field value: 12 cm
